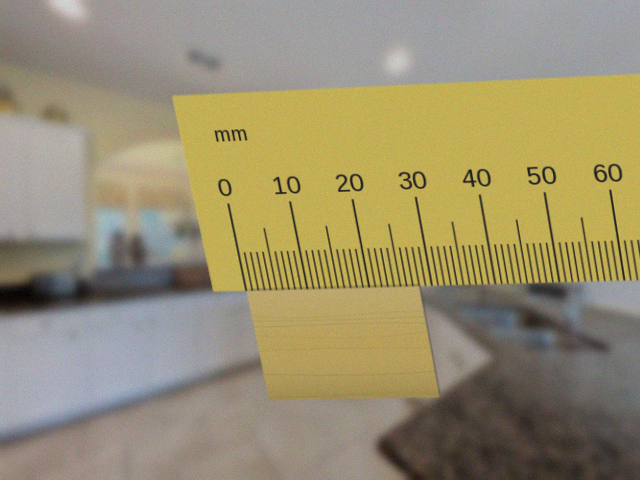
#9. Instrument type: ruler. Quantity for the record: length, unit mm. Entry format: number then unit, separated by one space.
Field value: 28 mm
